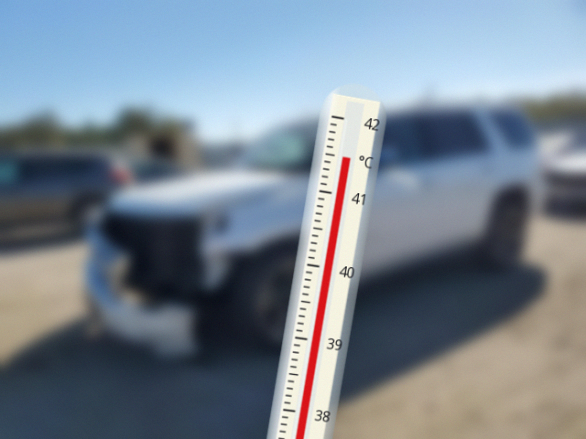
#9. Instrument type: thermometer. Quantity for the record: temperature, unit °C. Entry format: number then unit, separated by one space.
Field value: 41.5 °C
